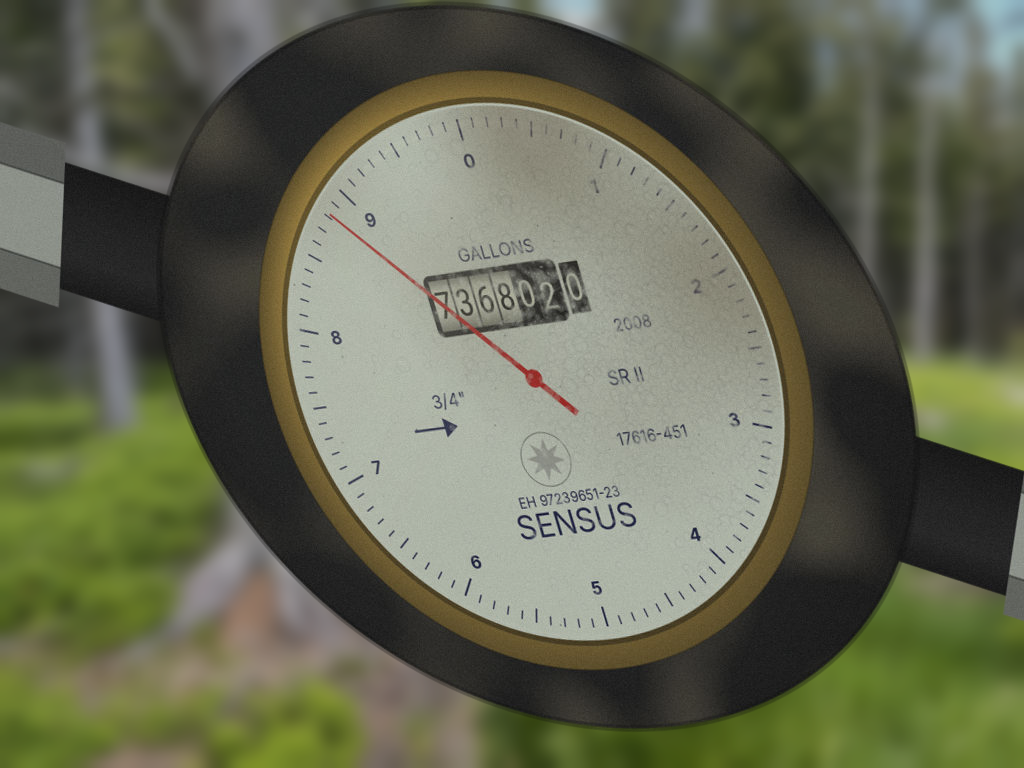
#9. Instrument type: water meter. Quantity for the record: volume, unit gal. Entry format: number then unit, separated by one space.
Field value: 7368018.8 gal
